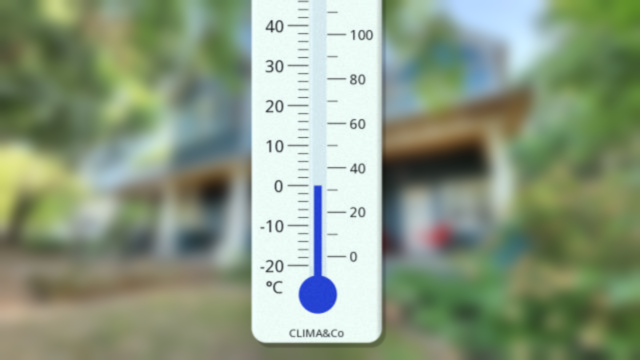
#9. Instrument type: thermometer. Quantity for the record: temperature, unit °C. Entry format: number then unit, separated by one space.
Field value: 0 °C
